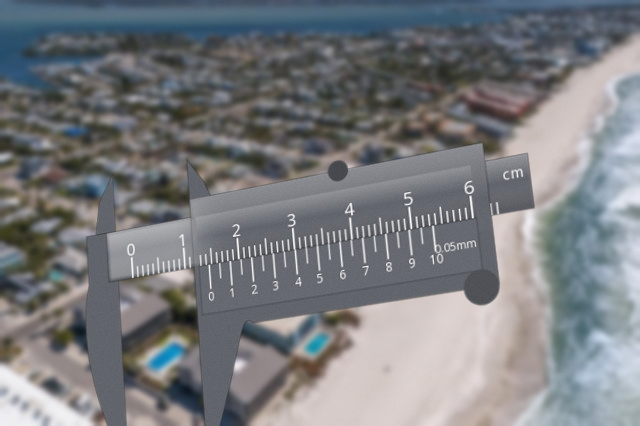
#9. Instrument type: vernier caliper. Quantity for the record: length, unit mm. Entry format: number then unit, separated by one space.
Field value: 14.5 mm
